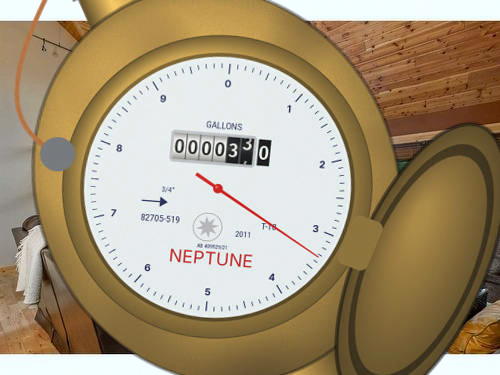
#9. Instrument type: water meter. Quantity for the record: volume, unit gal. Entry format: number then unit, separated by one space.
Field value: 333.3 gal
